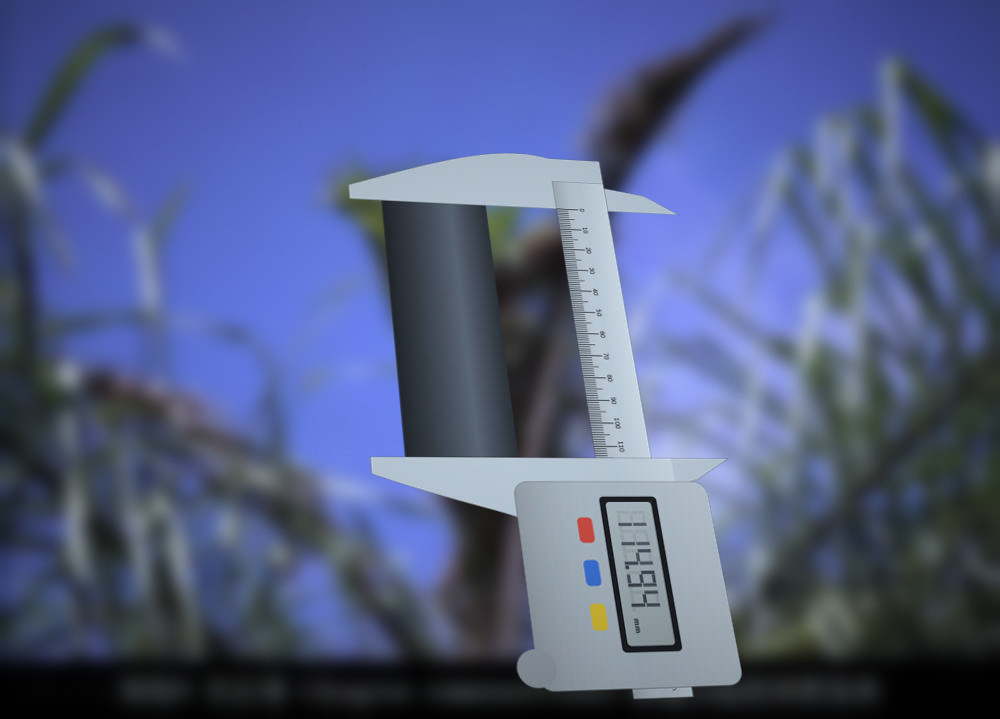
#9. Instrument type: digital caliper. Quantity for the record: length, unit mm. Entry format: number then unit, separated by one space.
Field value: 114.94 mm
